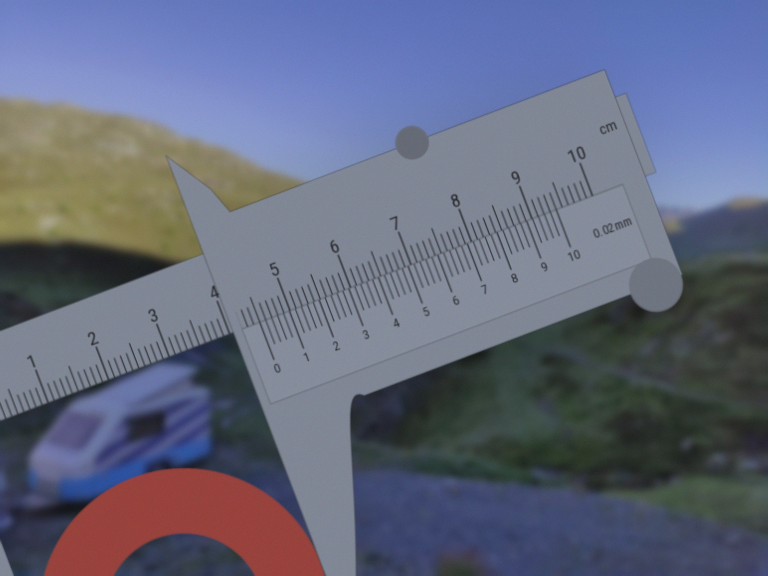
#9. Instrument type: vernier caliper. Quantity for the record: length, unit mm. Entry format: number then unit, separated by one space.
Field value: 45.0 mm
